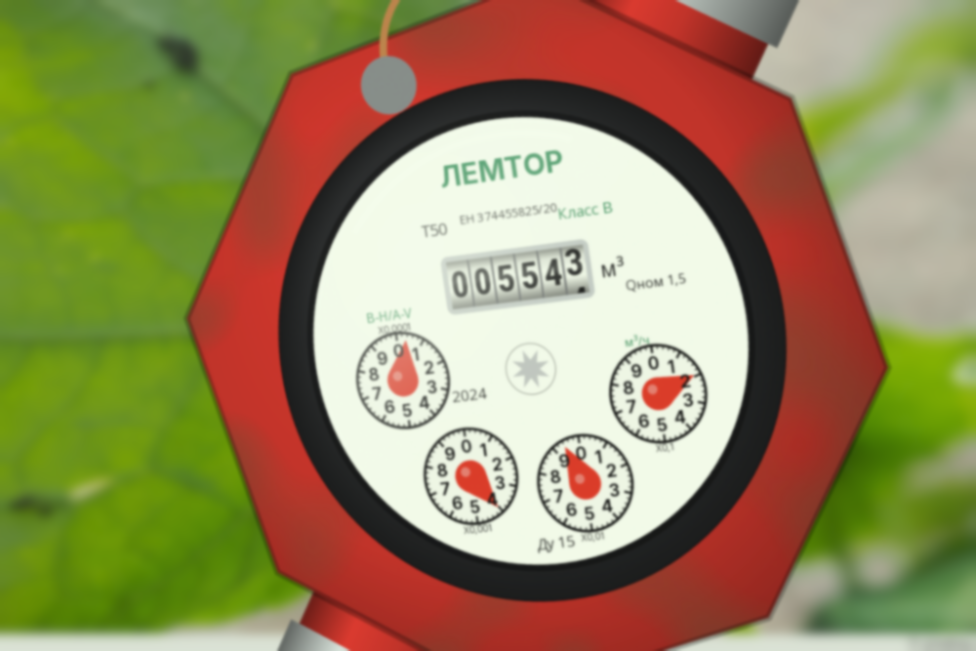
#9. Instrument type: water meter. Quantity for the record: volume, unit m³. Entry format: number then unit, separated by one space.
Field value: 5543.1940 m³
